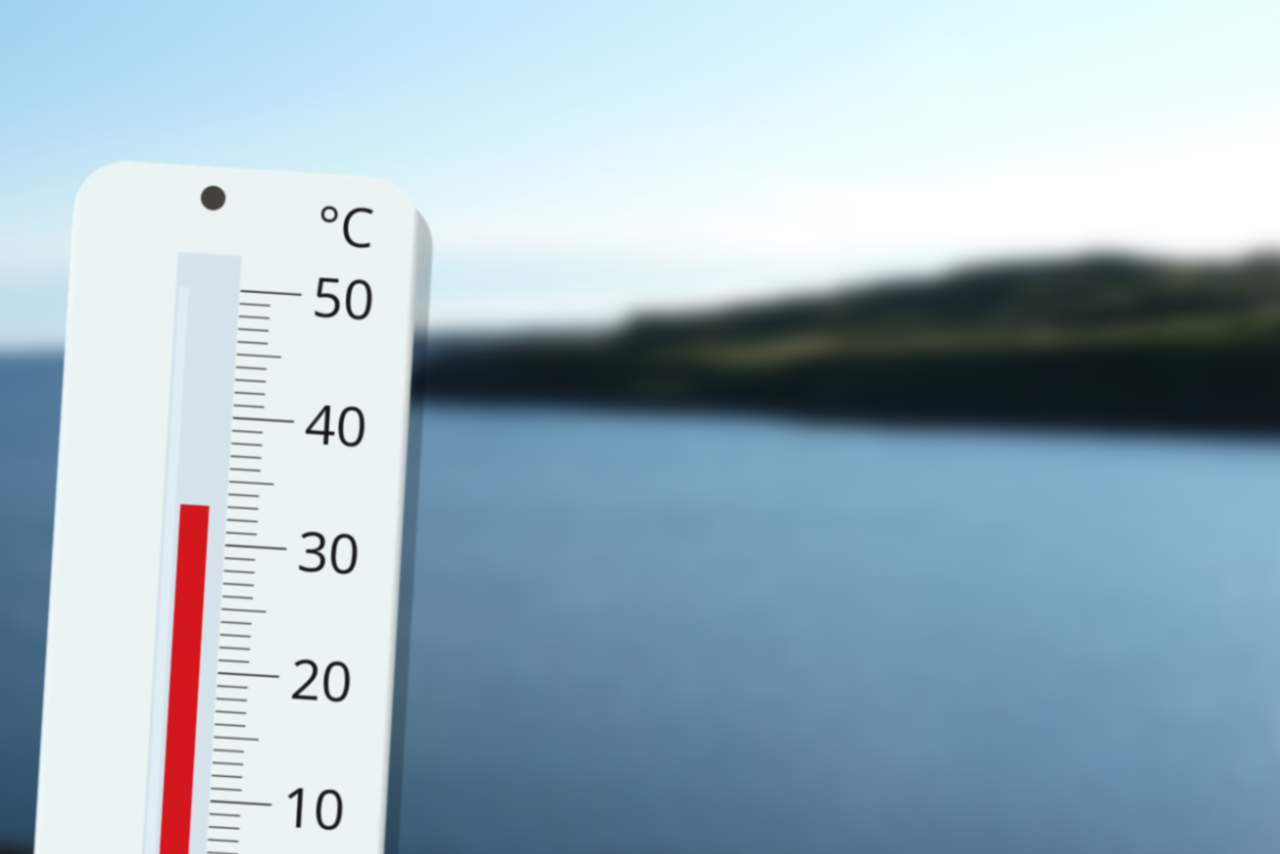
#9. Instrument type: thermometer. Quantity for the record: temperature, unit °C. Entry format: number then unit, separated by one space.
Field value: 33 °C
